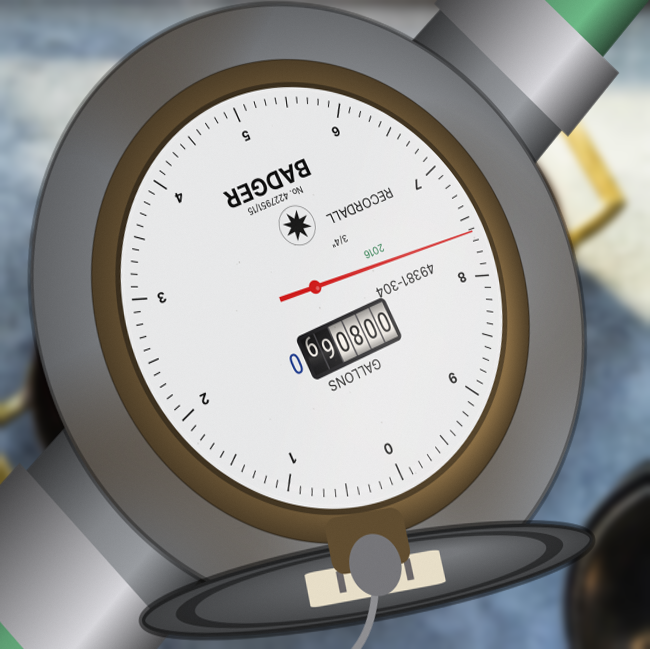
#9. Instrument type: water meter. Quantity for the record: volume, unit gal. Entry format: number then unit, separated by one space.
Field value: 80687.6 gal
